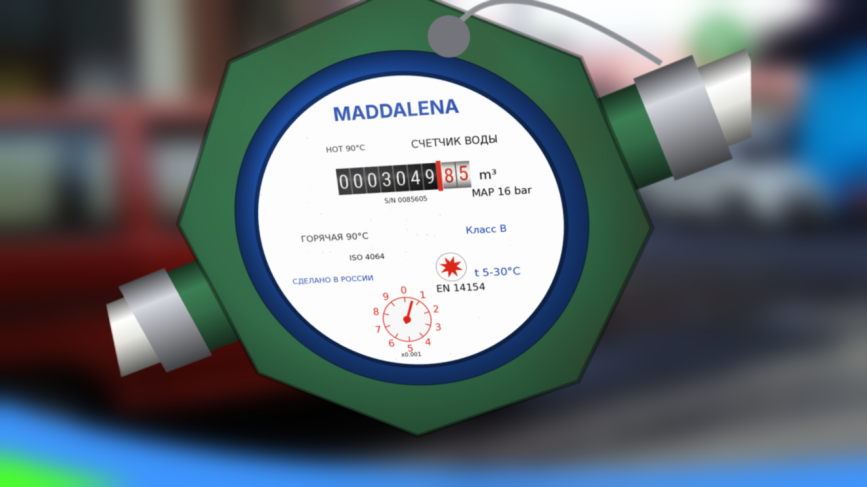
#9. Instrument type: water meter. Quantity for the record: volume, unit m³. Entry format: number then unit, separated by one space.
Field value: 3049.850 m³
